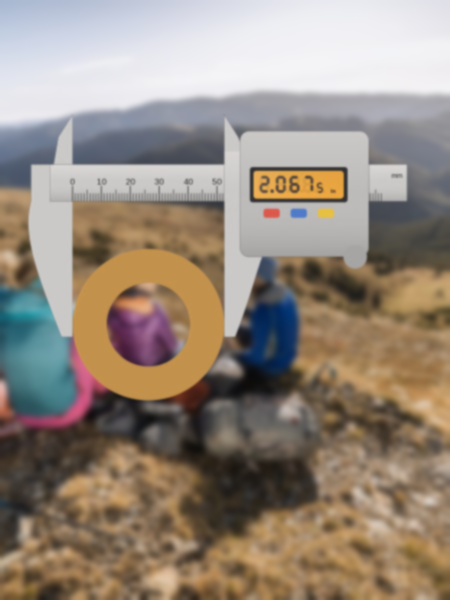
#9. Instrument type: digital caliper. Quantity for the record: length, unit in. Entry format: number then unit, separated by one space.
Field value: 2.0675 in
